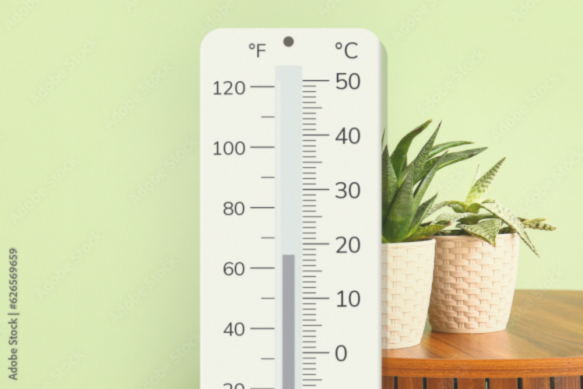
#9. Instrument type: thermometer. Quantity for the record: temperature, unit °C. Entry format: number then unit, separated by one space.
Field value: 18 °C
